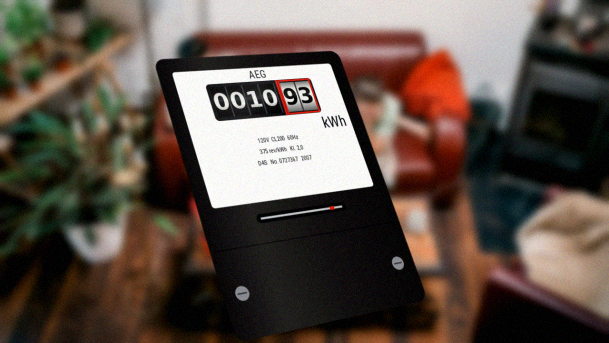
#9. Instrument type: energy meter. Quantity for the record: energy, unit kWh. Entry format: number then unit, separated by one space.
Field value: 10.93 kWh
